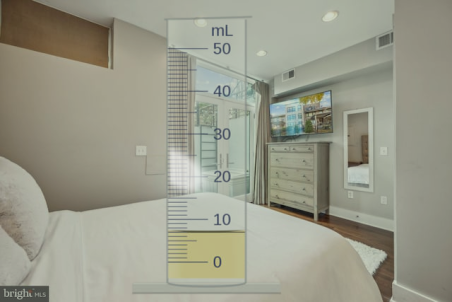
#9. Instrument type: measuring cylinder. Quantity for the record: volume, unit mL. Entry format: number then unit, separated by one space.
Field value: 7 mL
